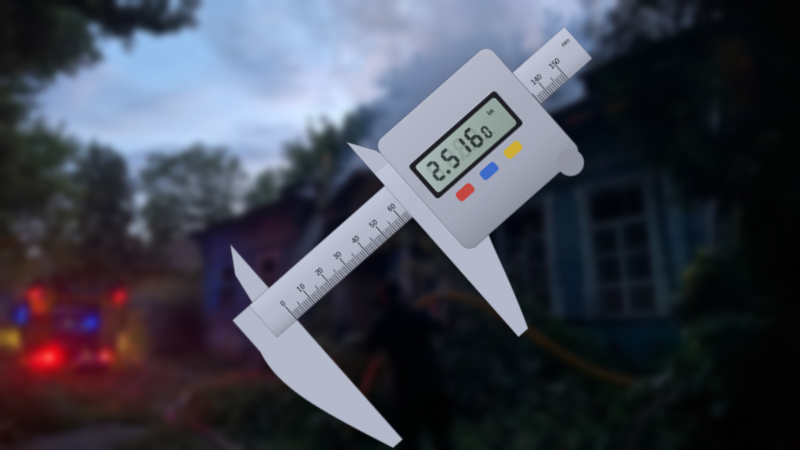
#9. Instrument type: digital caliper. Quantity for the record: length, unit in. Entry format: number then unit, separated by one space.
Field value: 2.5160 in
